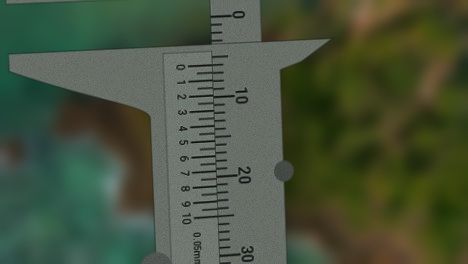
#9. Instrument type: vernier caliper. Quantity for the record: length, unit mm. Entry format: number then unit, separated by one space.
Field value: 6.0 mm
